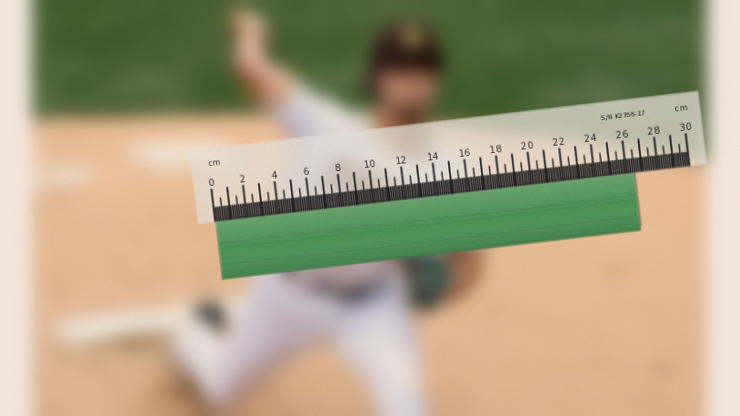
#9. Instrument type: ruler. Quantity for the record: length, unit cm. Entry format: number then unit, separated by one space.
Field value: 26.5 cm
